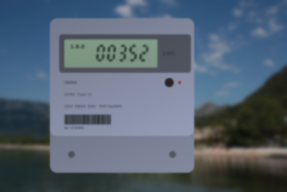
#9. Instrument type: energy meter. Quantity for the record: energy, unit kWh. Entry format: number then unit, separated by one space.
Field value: 352 kWh
